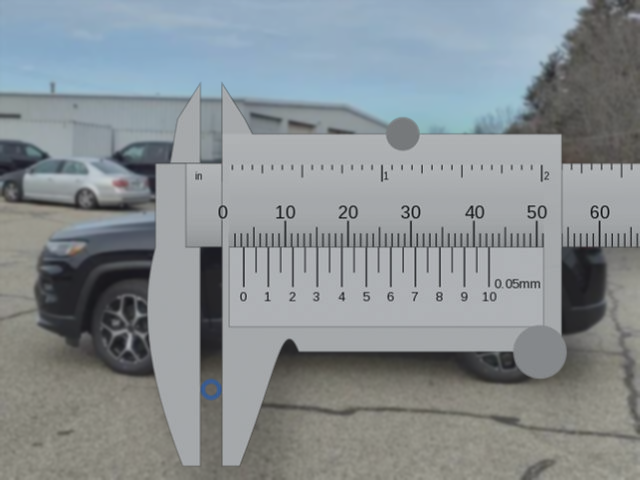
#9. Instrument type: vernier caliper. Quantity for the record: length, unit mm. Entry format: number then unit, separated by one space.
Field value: 3.4 mm
